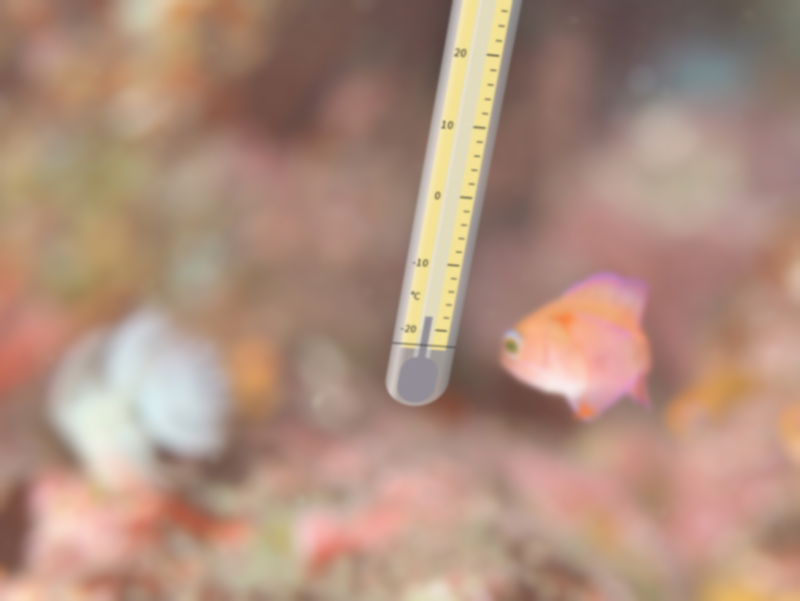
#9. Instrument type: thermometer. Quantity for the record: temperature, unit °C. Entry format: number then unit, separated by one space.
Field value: -18 °C
